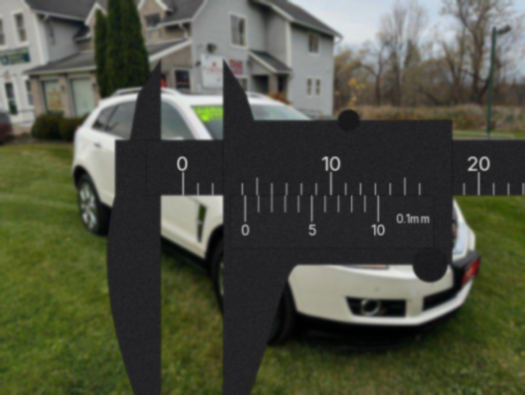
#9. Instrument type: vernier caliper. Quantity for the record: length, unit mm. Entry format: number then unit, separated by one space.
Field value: 4.2 mm
